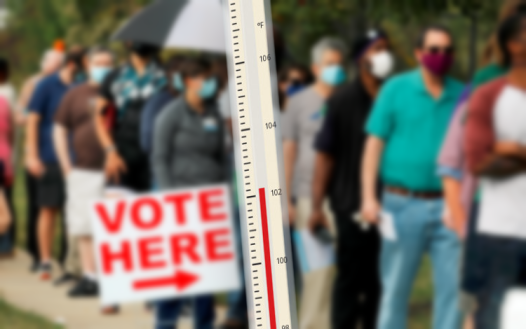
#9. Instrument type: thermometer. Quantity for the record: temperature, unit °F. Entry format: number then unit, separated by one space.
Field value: 102.2 °F
